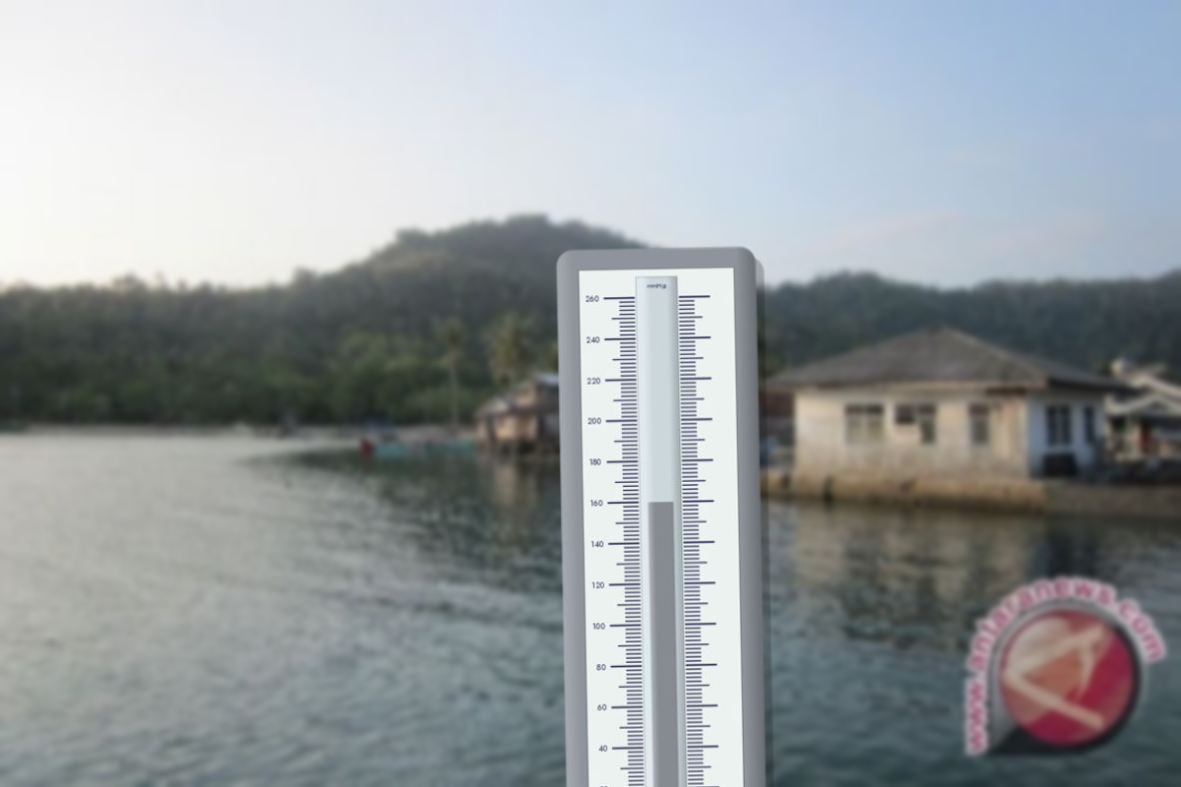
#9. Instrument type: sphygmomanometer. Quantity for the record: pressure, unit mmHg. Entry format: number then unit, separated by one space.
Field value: 160 mmHg
